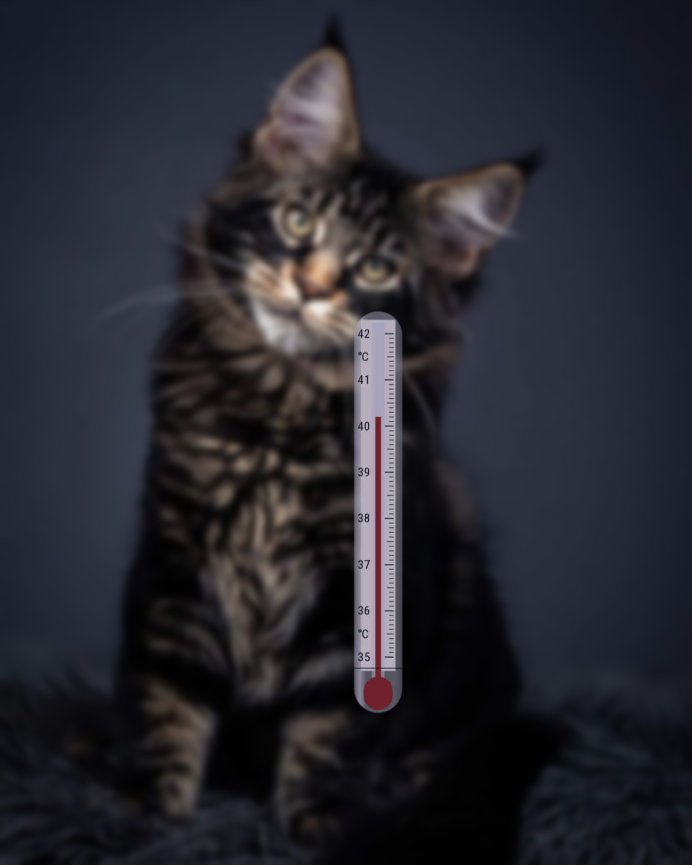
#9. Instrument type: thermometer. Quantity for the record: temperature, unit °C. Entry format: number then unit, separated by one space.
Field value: 40.2 °C
